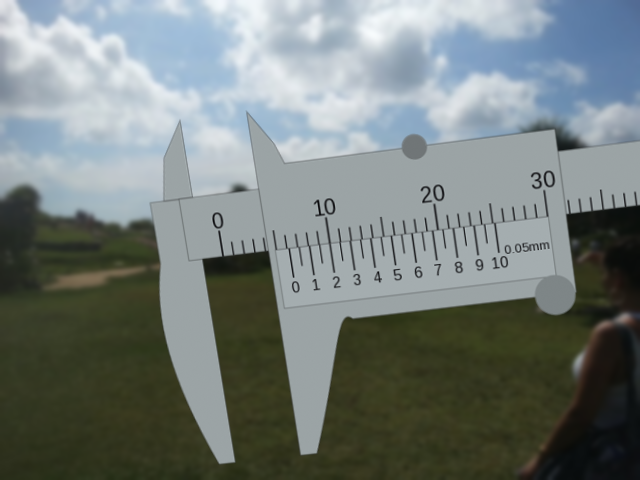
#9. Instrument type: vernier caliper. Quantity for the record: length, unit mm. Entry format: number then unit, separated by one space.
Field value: 6.2 mm
